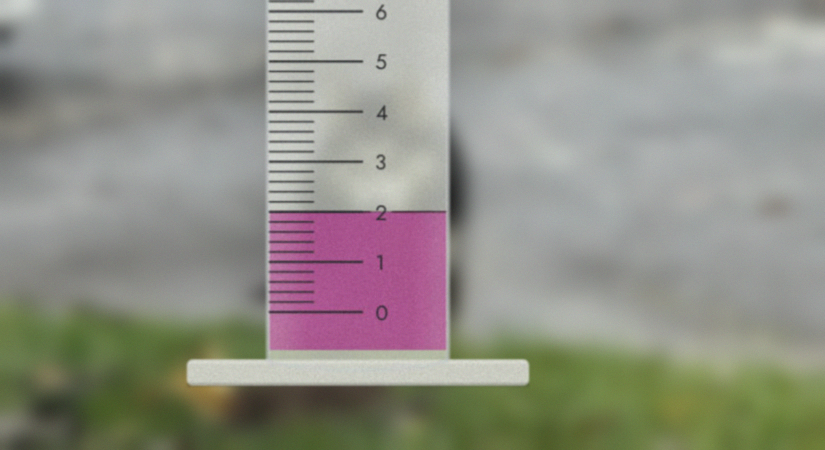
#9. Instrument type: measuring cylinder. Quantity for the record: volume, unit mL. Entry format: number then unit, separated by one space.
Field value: 2 mL
